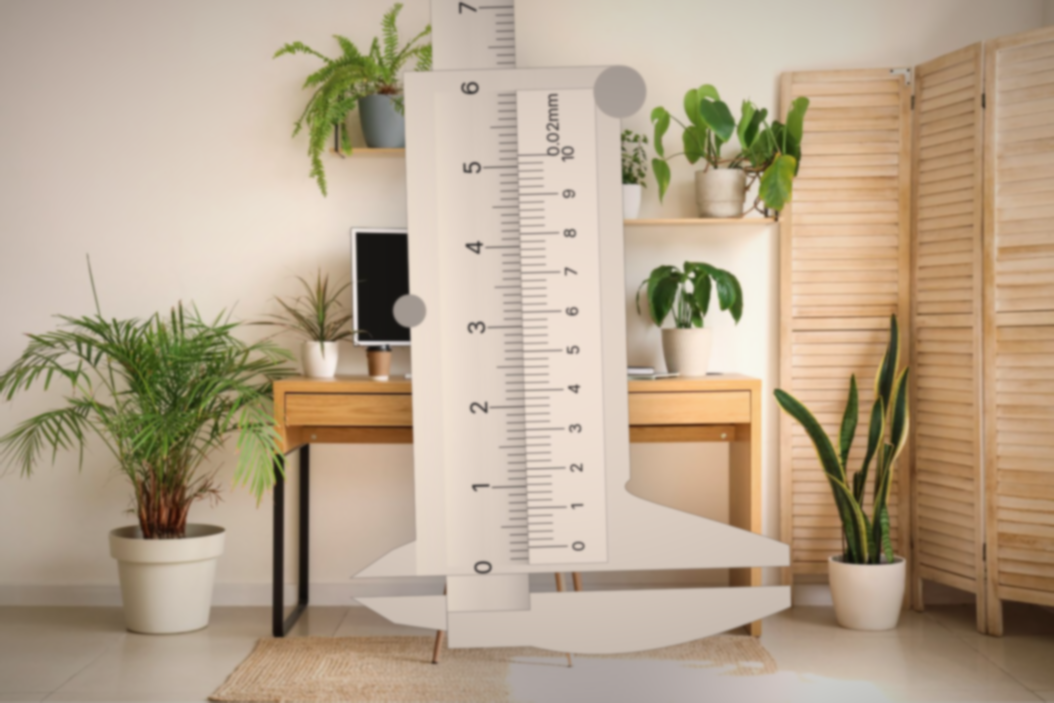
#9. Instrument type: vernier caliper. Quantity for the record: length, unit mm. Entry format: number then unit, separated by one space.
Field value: 2.4 mm
